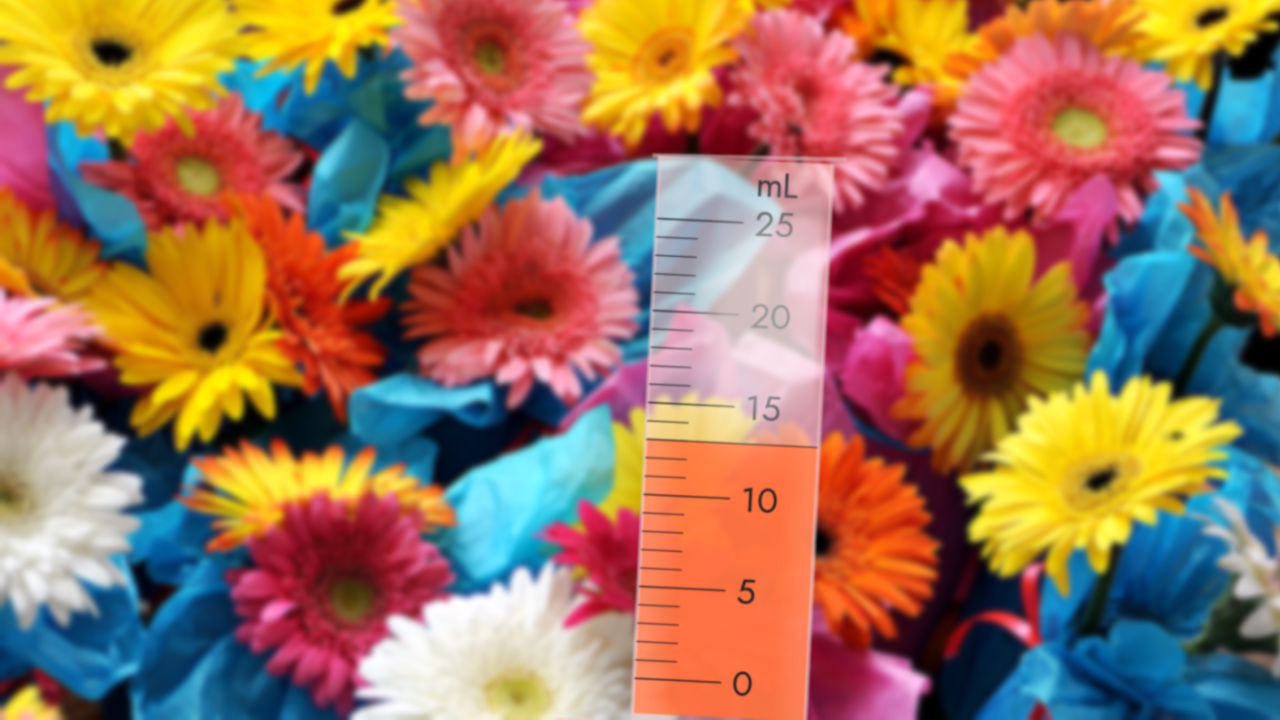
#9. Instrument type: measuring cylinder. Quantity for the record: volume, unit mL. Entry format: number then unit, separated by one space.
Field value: 13 mL
